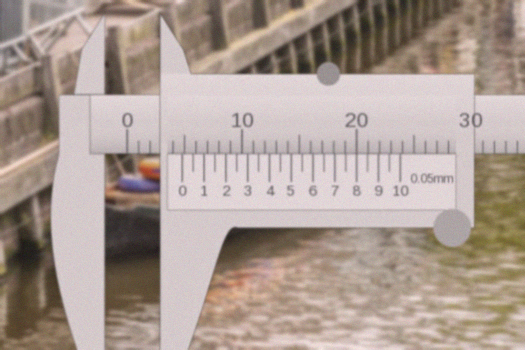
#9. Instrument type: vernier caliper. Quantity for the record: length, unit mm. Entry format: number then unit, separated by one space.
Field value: 4.8 mm
